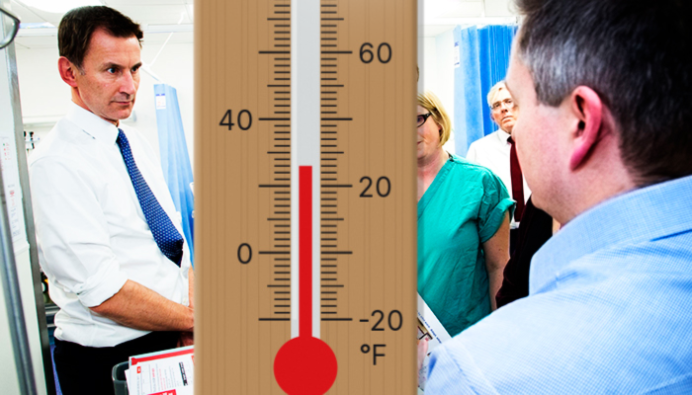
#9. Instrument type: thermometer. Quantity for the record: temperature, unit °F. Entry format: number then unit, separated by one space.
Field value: 26 °F
